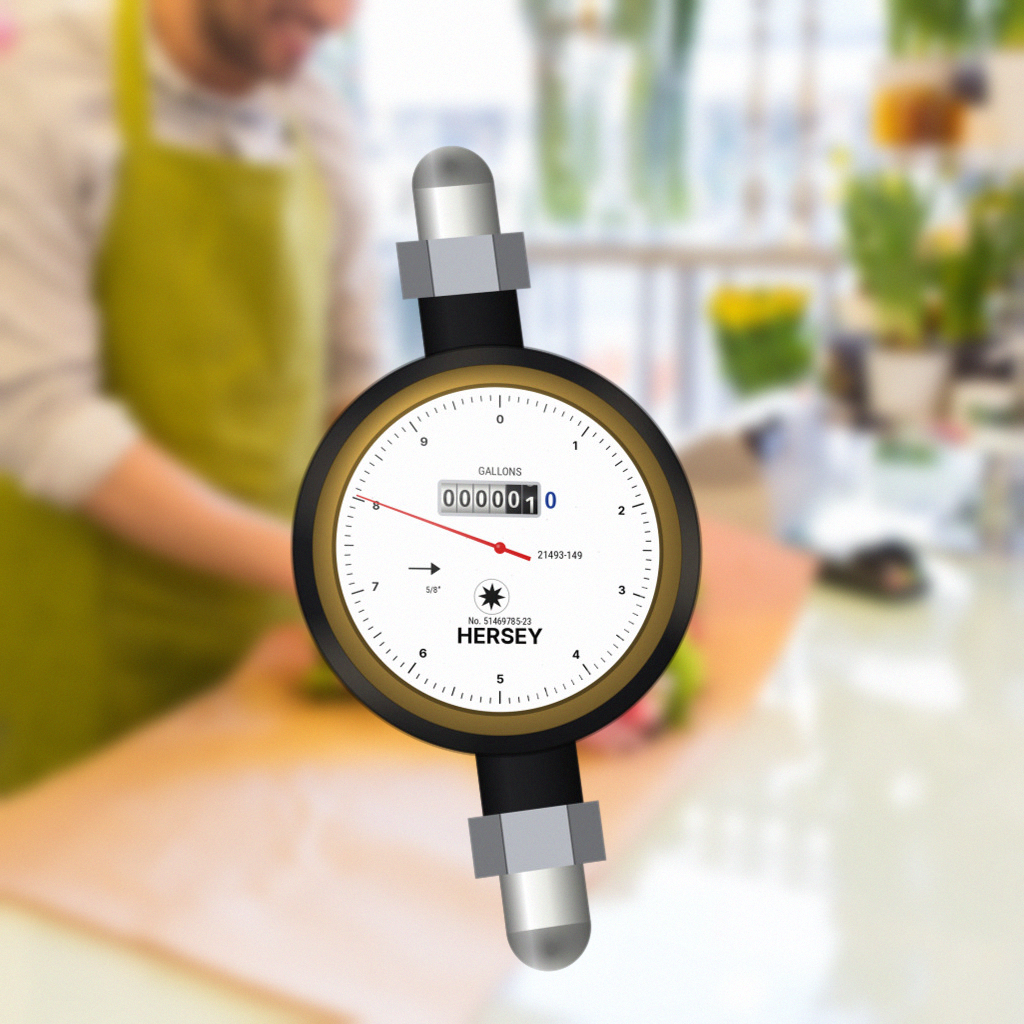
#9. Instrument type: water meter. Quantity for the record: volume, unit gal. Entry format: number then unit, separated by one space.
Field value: 8.0 gal
